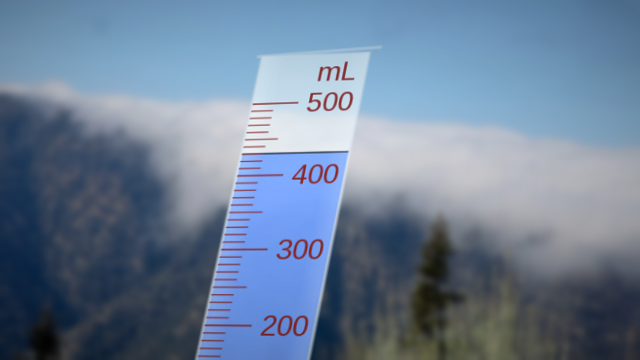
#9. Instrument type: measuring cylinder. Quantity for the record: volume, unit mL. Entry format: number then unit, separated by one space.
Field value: 430 mL
